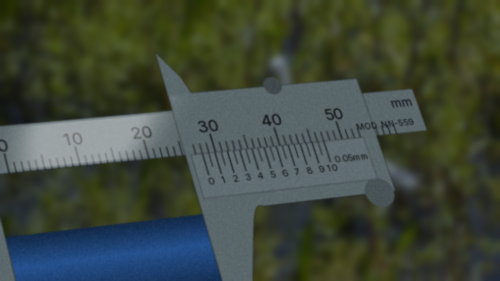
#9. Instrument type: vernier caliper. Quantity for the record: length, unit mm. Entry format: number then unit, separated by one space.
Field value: 28.0 mm
